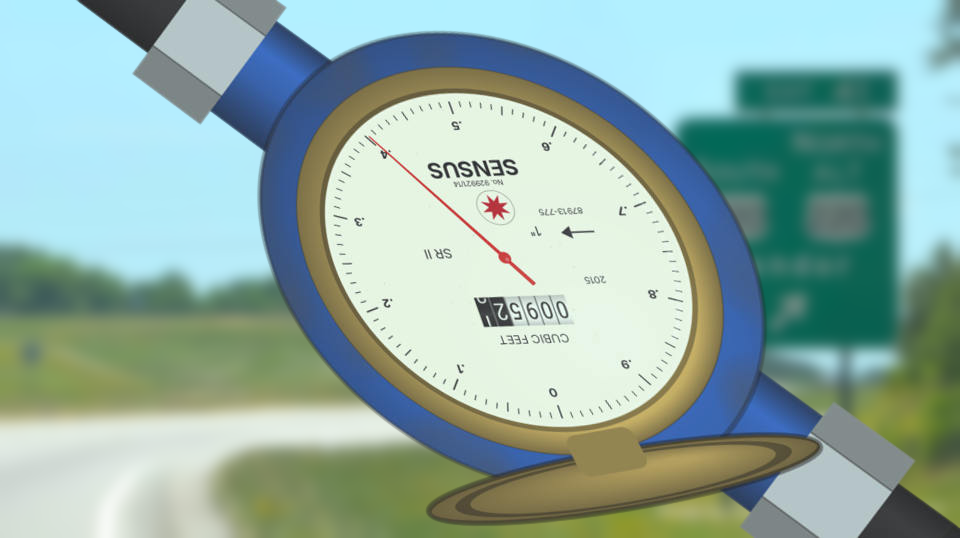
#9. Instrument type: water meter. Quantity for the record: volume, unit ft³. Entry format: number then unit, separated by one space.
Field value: 9521.40 ft³
